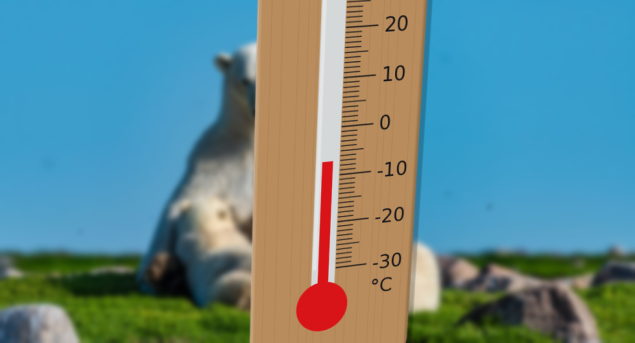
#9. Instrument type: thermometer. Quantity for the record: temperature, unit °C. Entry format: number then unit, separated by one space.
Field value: -7 °C
